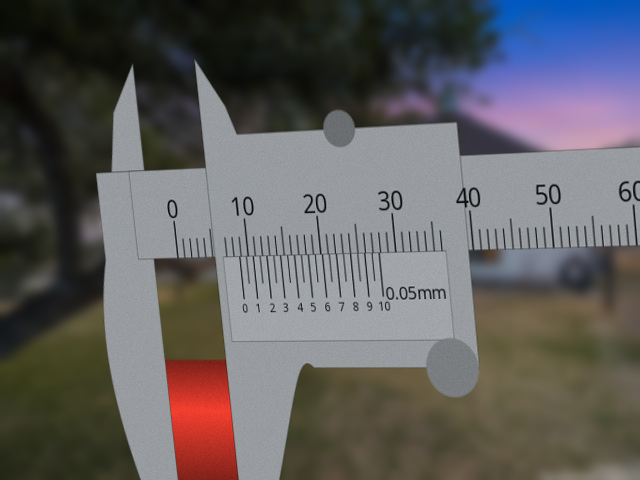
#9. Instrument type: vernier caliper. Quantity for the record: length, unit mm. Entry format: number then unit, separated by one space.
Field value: 8.8 mm
